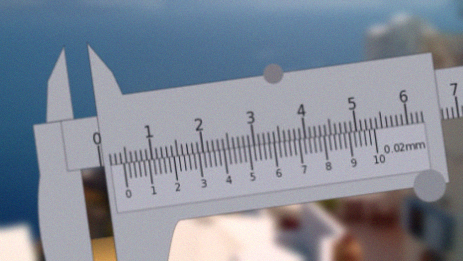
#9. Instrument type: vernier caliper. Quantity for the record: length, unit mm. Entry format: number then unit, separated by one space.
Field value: 4.5 mm
